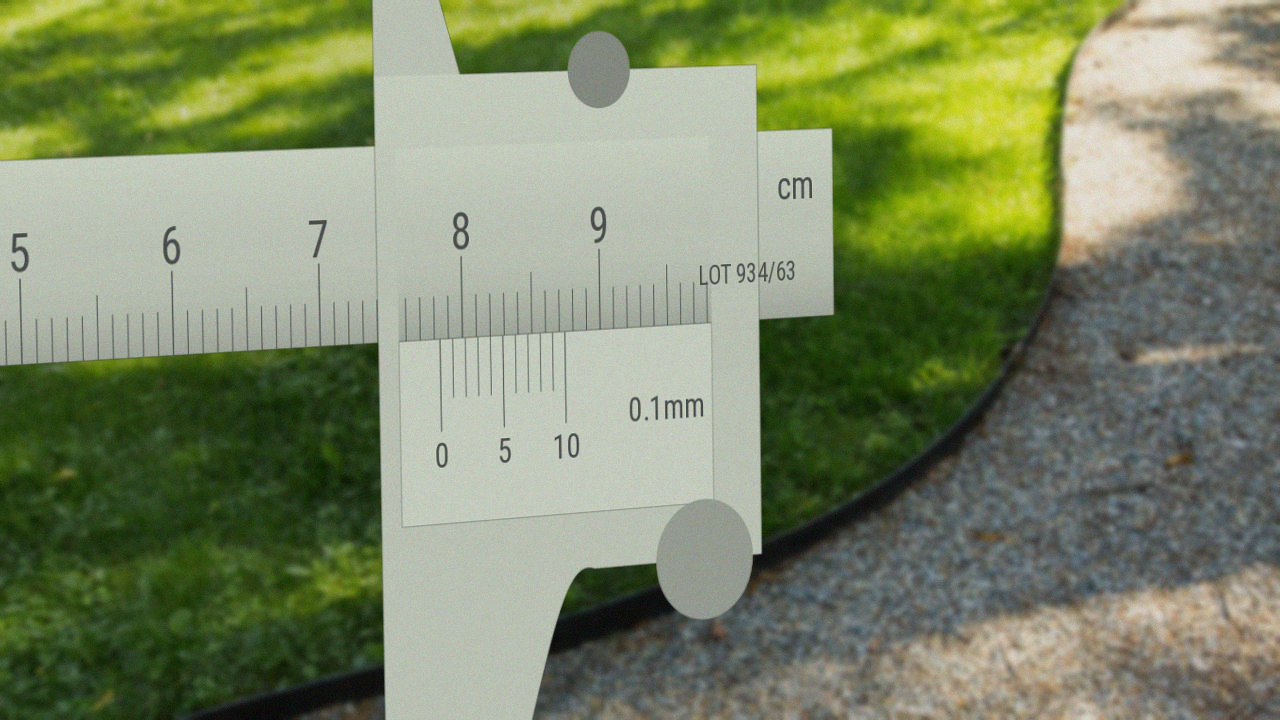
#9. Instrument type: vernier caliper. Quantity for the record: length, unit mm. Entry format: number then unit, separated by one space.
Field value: 78.4 mm
